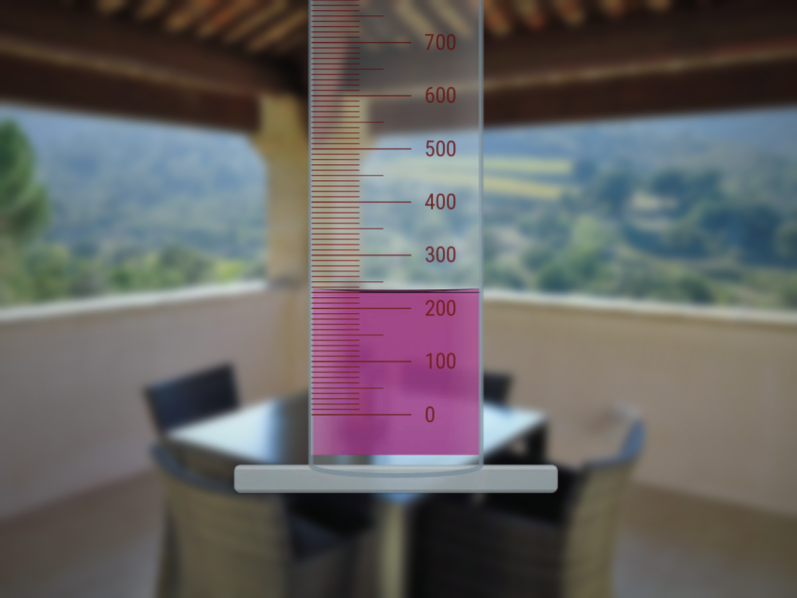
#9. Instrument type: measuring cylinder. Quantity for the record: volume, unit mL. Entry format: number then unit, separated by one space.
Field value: 230 mL
